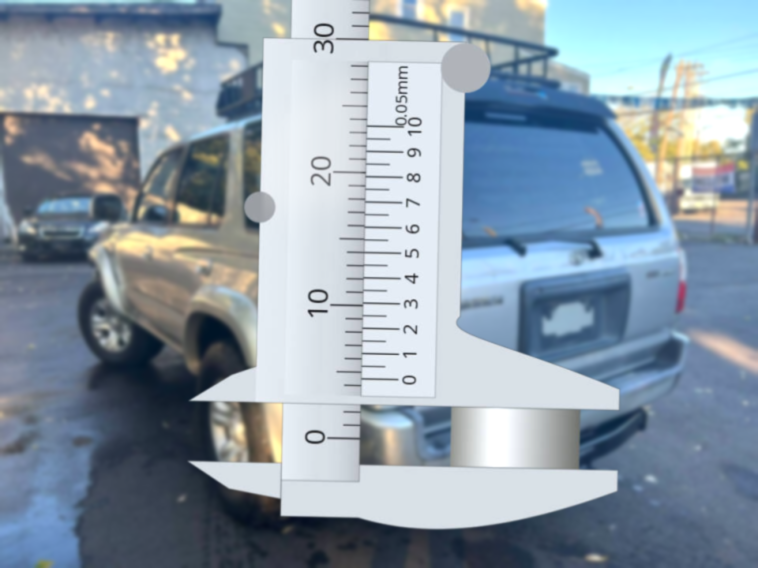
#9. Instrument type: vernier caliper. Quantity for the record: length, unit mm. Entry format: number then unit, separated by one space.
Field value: 4.5 mm
